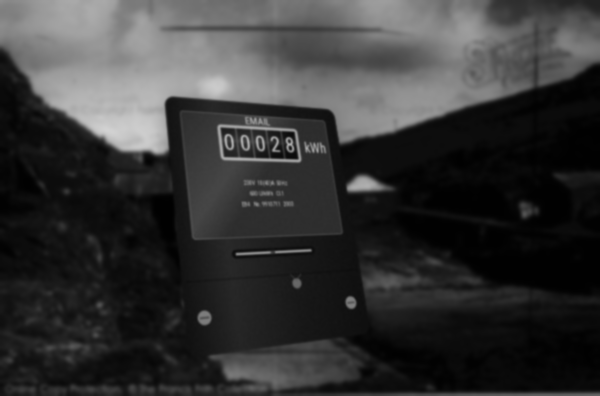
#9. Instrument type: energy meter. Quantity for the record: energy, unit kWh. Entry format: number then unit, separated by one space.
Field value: 28 kWh
